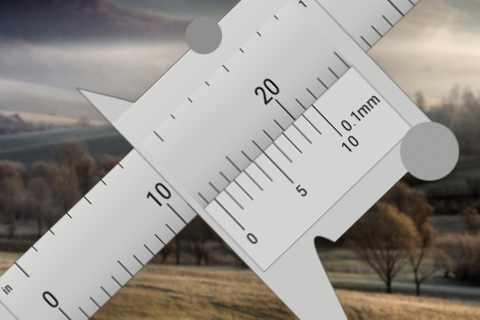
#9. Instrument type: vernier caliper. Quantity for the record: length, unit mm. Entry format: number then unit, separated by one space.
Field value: 12.5 mm
